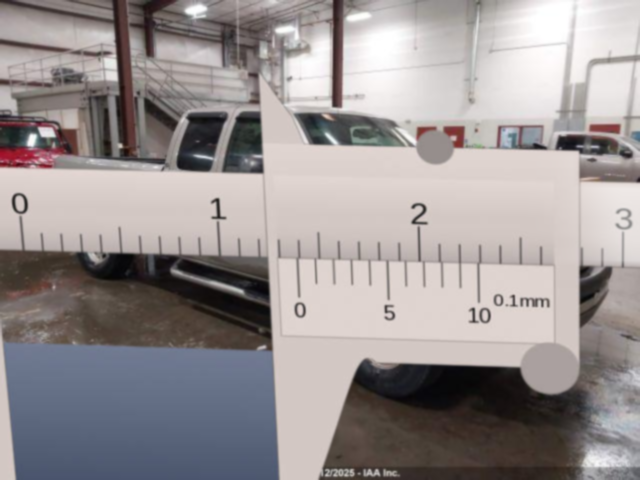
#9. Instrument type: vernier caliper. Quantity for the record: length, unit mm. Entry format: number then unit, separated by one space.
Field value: 13.9 mm
